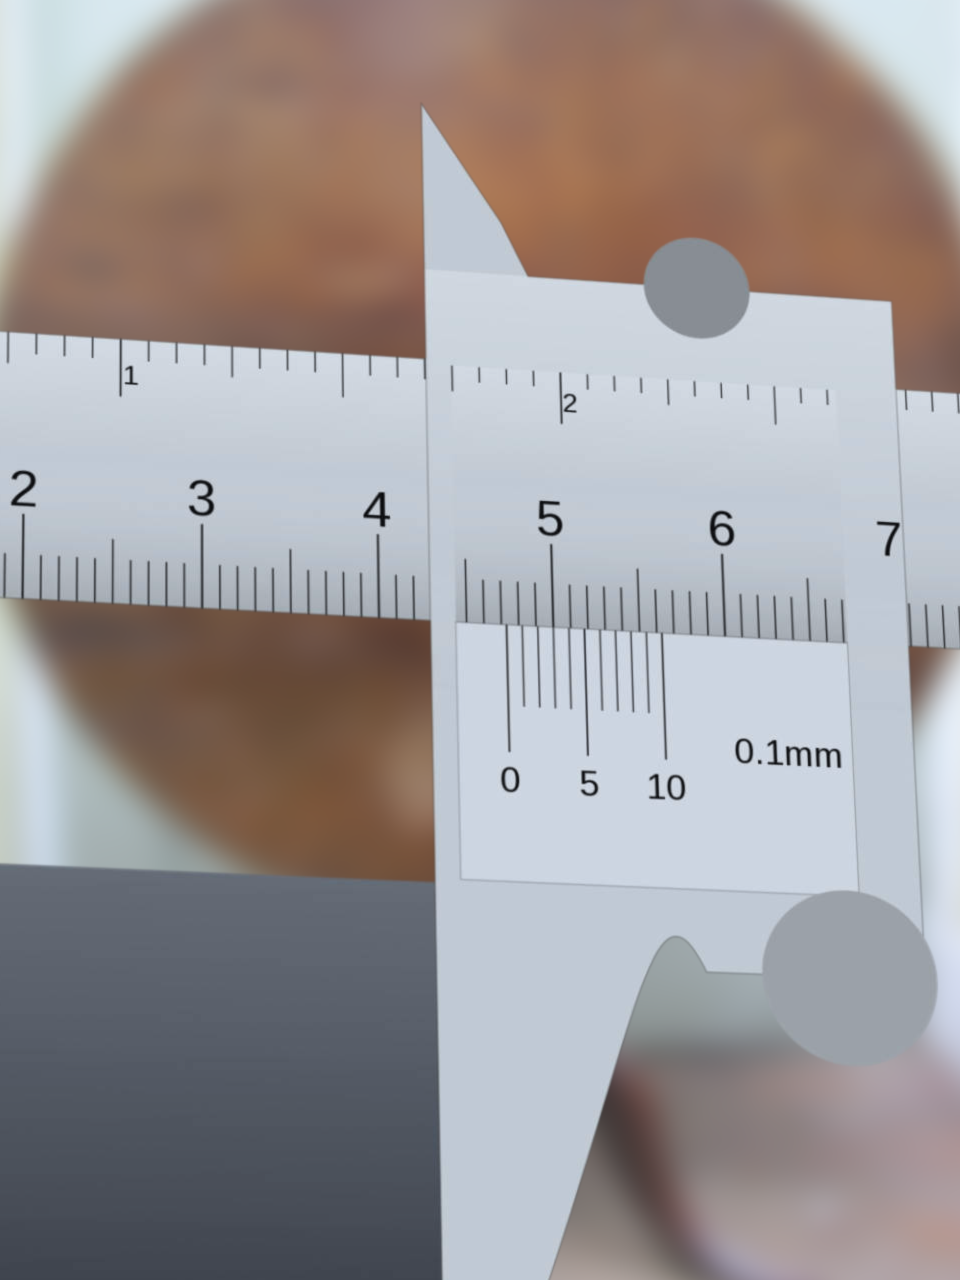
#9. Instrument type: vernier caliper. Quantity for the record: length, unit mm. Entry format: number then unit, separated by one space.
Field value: 47.3 mm
